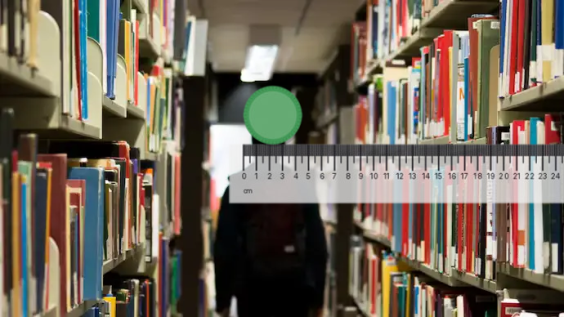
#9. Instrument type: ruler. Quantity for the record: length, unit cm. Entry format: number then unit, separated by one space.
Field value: 4.5 cm
